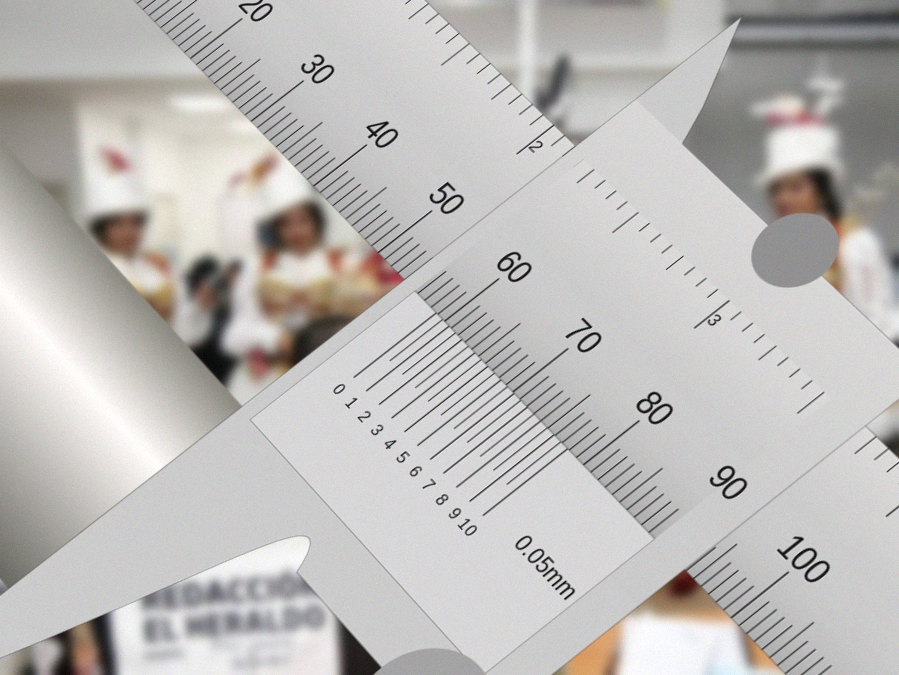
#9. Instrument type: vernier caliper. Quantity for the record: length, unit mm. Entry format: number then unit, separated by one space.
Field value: 58.8 mm
